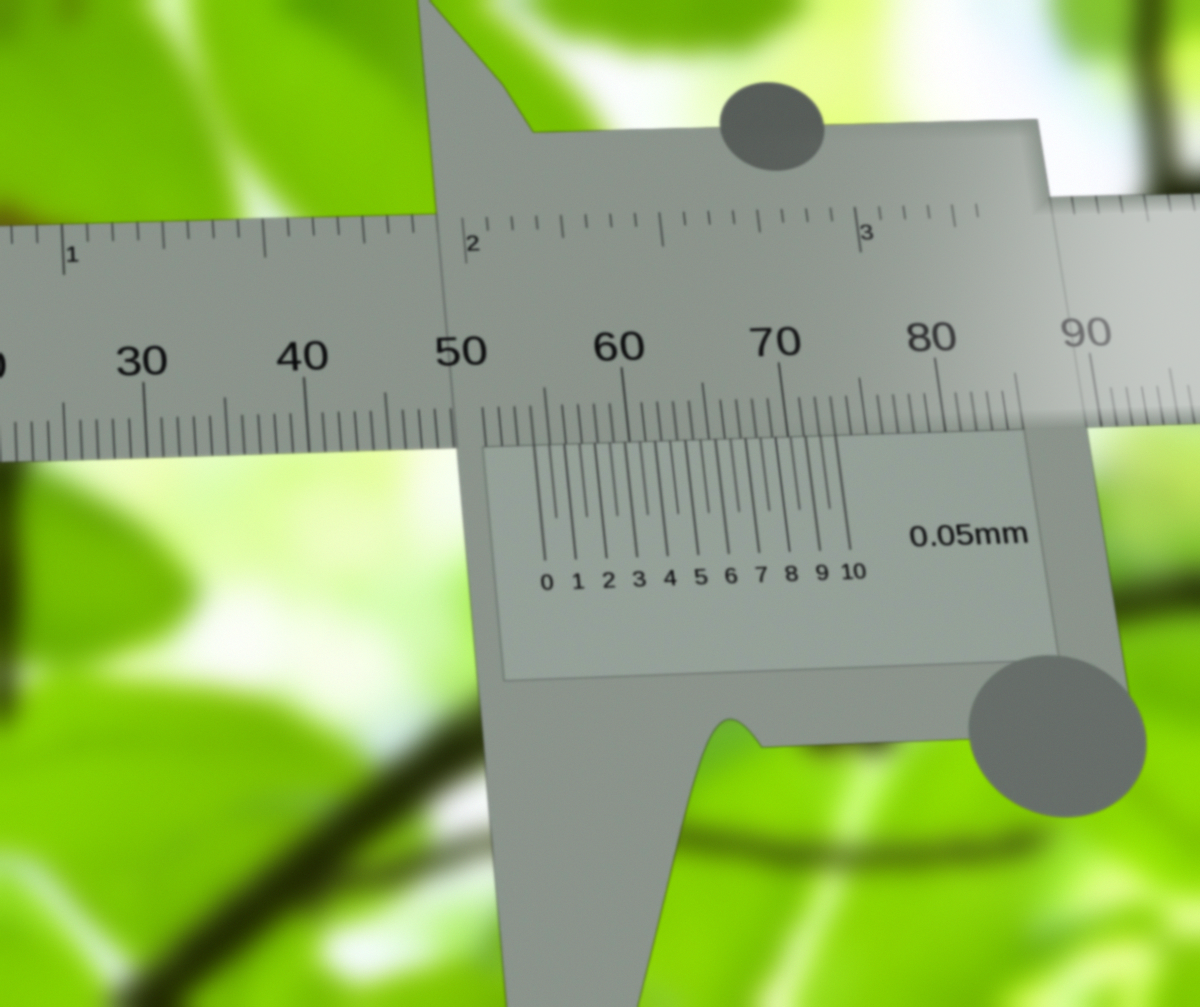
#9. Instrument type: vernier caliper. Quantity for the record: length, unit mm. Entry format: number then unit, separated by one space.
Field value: 54.0 mm
